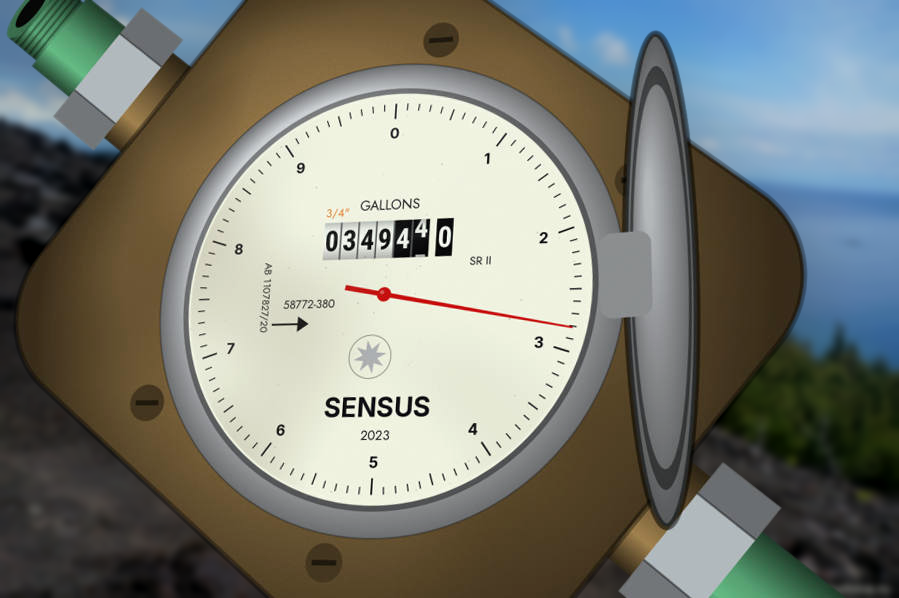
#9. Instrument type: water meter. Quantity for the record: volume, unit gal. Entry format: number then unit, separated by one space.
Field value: 349442.8 gal
